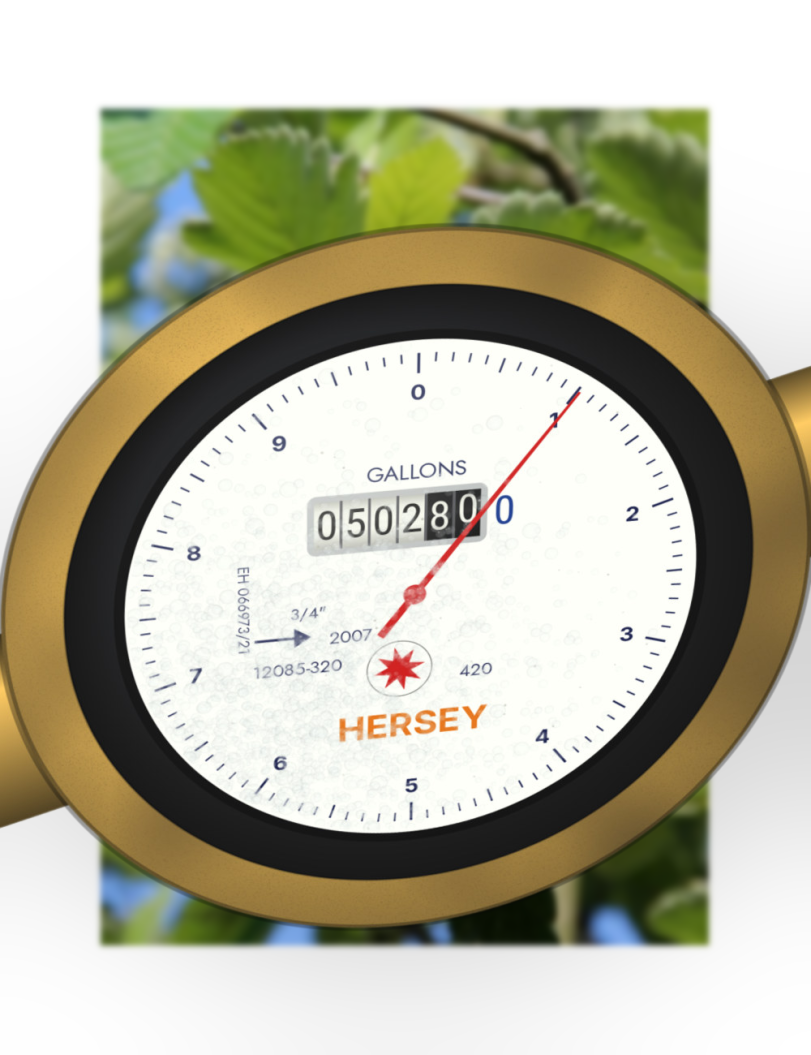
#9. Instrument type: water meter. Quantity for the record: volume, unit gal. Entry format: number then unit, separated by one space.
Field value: 502801.0 gal
